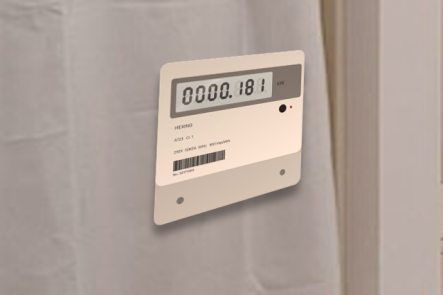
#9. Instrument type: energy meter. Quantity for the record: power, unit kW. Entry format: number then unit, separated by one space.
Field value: 0.181 kW
